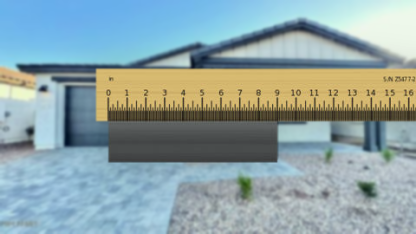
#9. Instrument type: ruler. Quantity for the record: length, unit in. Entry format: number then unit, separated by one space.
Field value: 9 in
